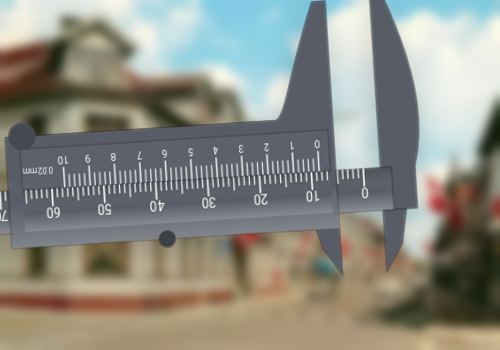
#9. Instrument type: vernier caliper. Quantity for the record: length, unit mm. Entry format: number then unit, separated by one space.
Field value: 8.5 mm
